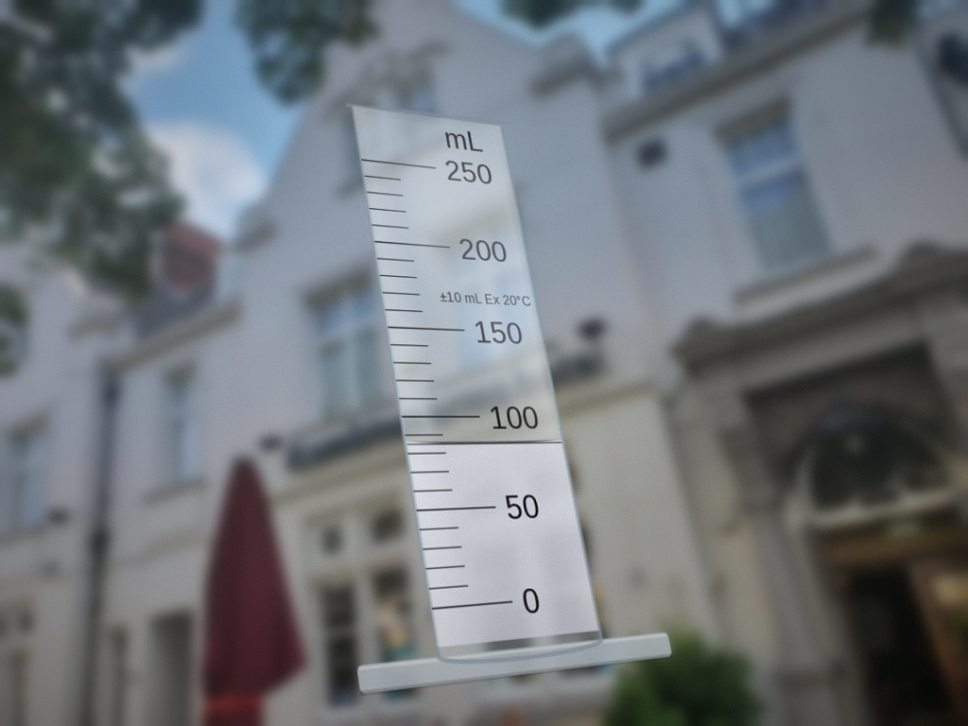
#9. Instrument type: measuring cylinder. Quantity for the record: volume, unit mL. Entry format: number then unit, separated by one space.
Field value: 85 mL
